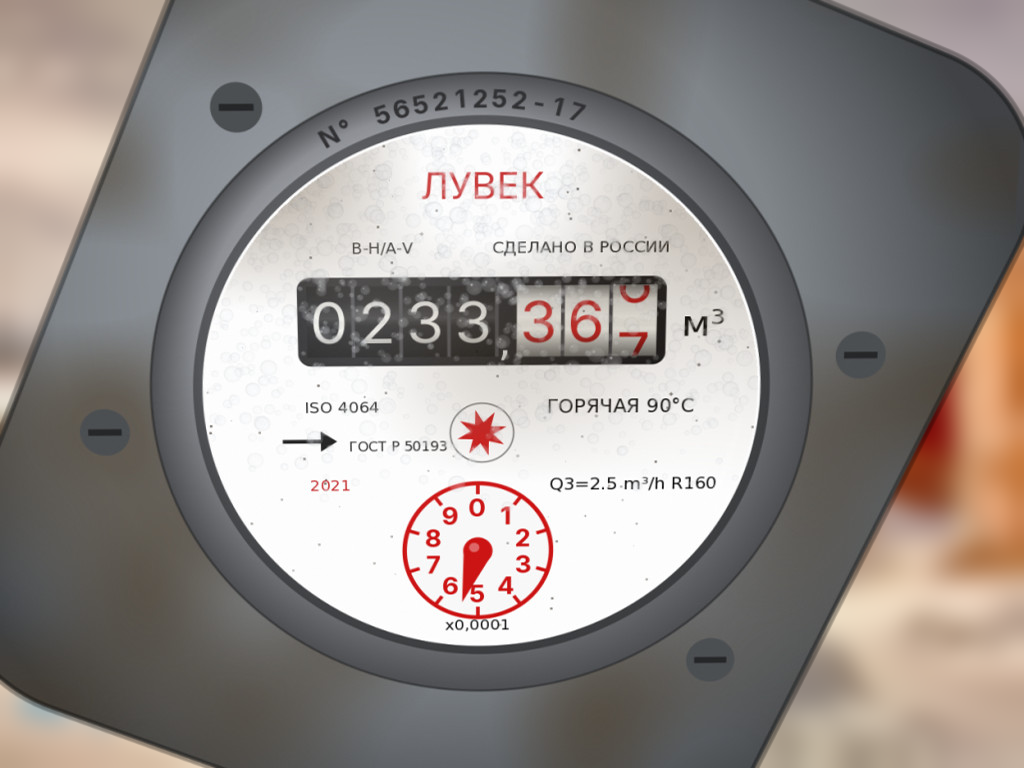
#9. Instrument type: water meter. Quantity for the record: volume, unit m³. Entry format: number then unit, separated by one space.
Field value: 233.3665 m³
